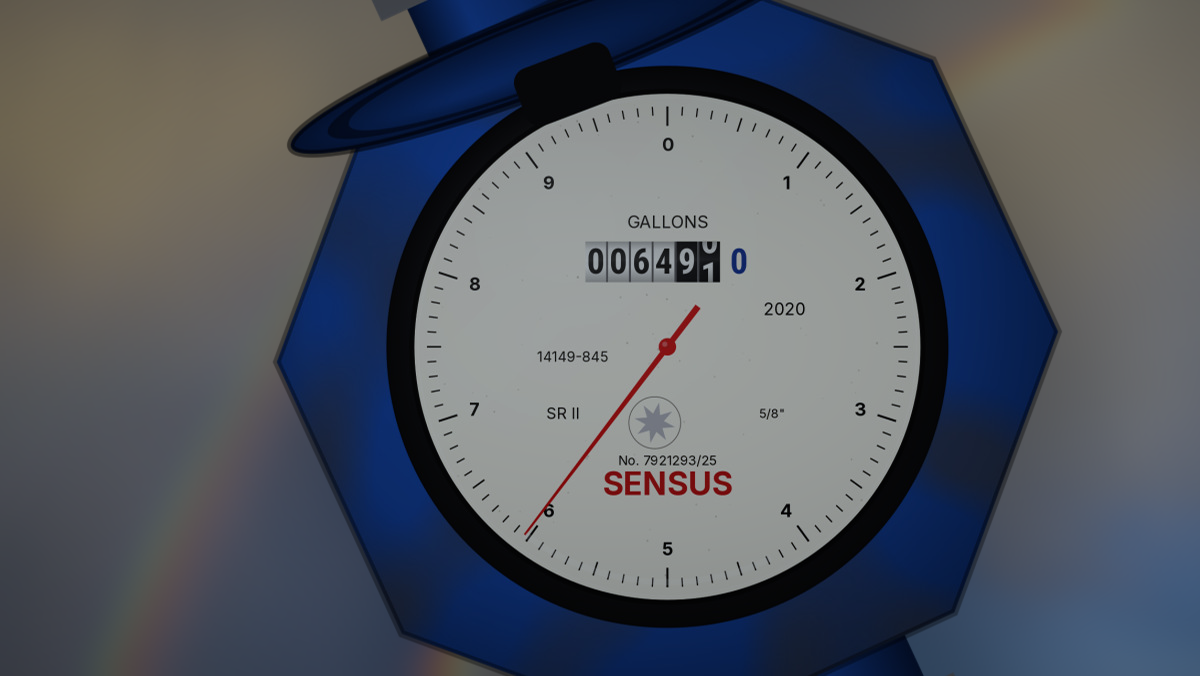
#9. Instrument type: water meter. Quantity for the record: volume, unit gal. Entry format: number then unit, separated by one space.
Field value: 64906.0 gal
